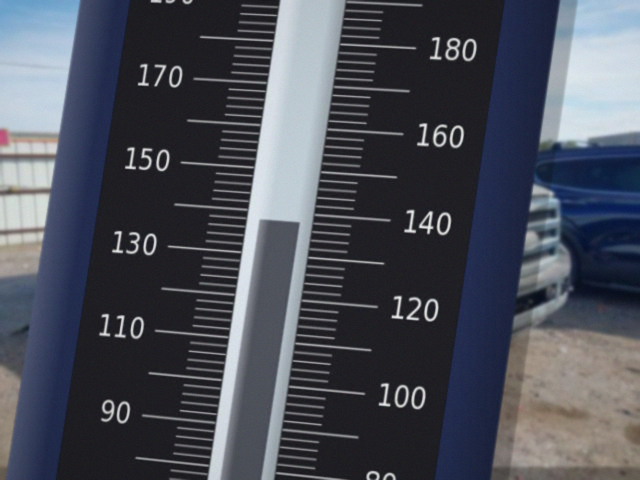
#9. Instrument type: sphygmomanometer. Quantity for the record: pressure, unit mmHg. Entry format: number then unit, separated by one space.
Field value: 138 mmHg
